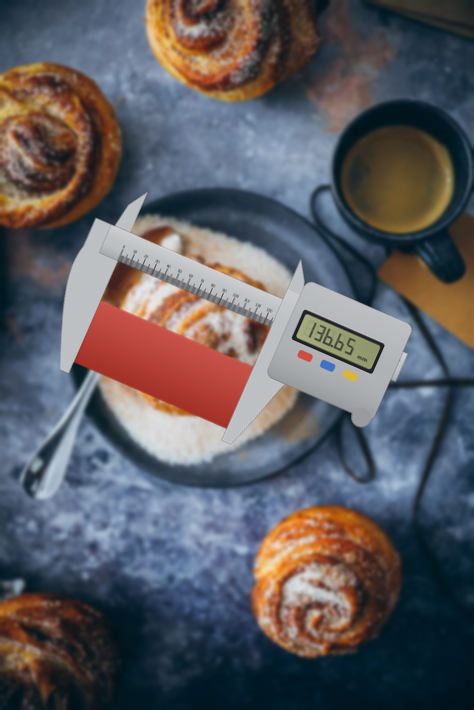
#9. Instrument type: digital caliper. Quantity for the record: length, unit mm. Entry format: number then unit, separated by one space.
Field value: 136.65 mm
